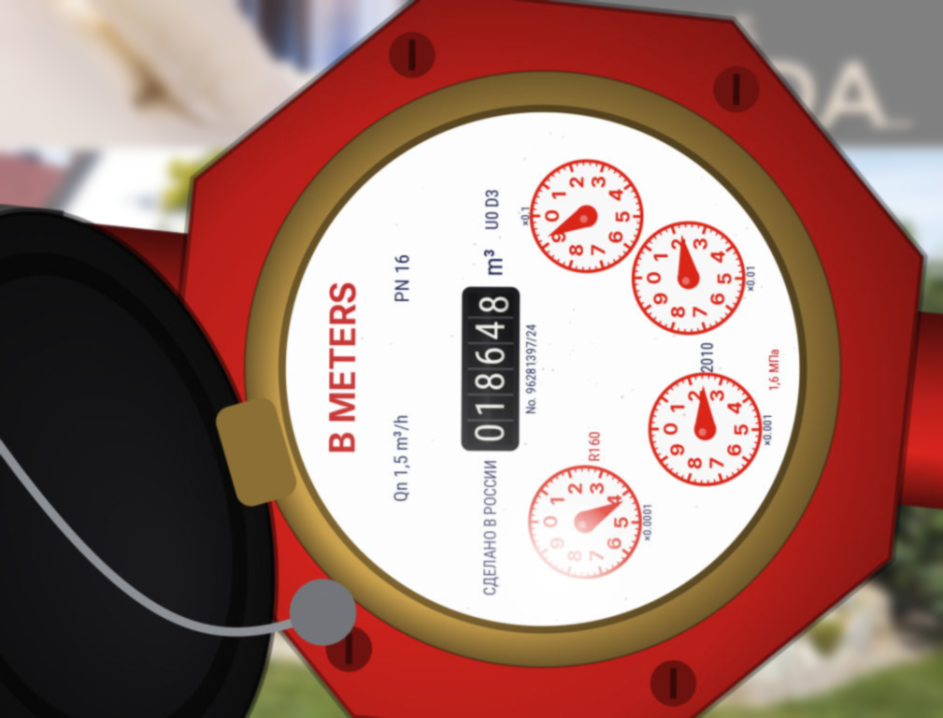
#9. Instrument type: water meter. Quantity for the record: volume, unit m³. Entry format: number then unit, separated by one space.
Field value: 18647.9224 m³
